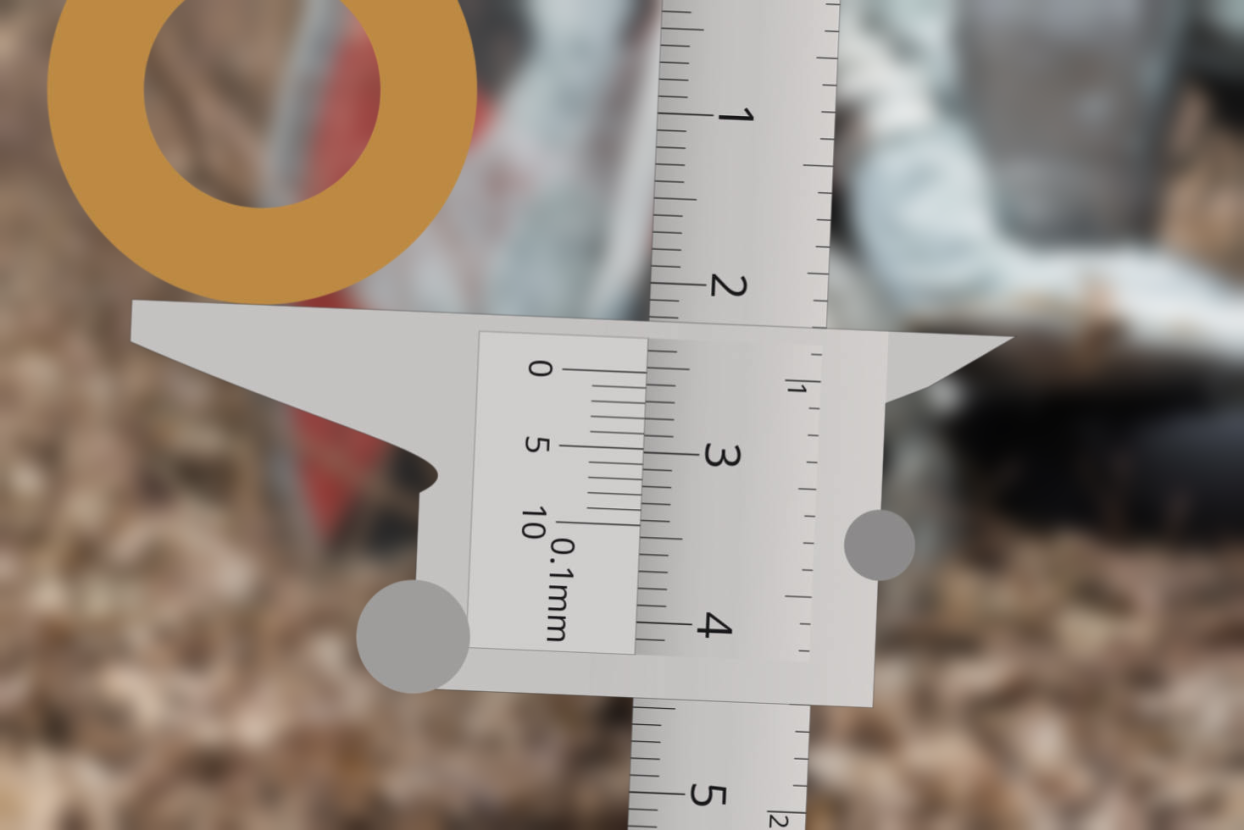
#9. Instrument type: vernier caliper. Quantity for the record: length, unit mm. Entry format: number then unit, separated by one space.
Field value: 25.3 mm
